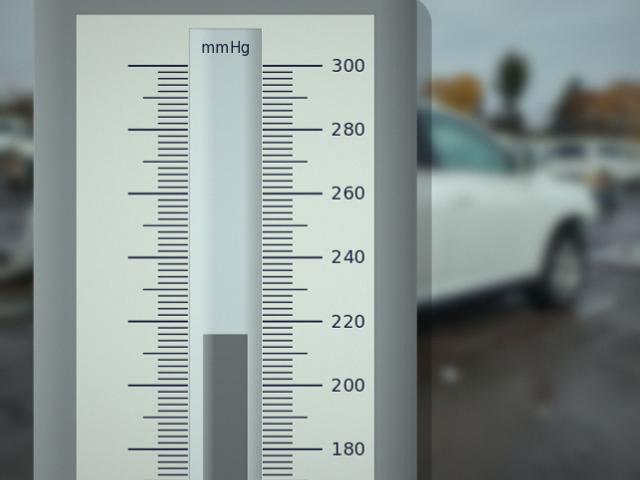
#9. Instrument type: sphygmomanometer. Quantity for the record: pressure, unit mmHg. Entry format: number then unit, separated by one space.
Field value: 216 mmHg
